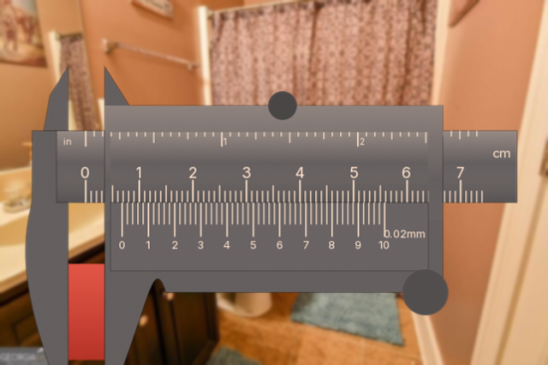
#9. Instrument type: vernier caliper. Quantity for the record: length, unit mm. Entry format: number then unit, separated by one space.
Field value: 6.8 mm
